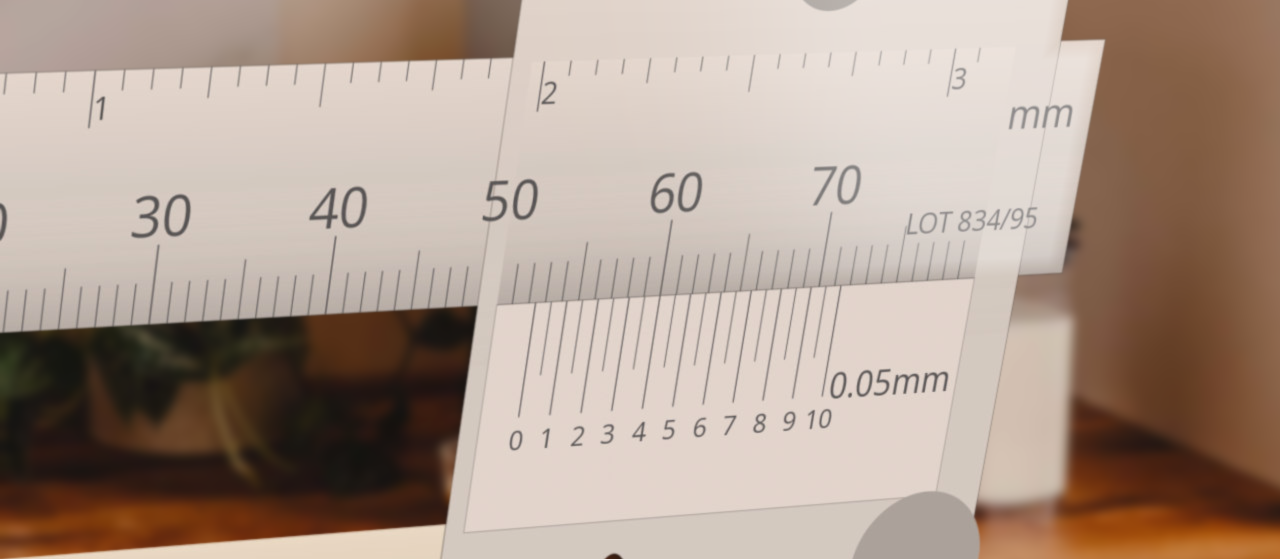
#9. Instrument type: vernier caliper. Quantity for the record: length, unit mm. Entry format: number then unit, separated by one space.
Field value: 52.4 mm
